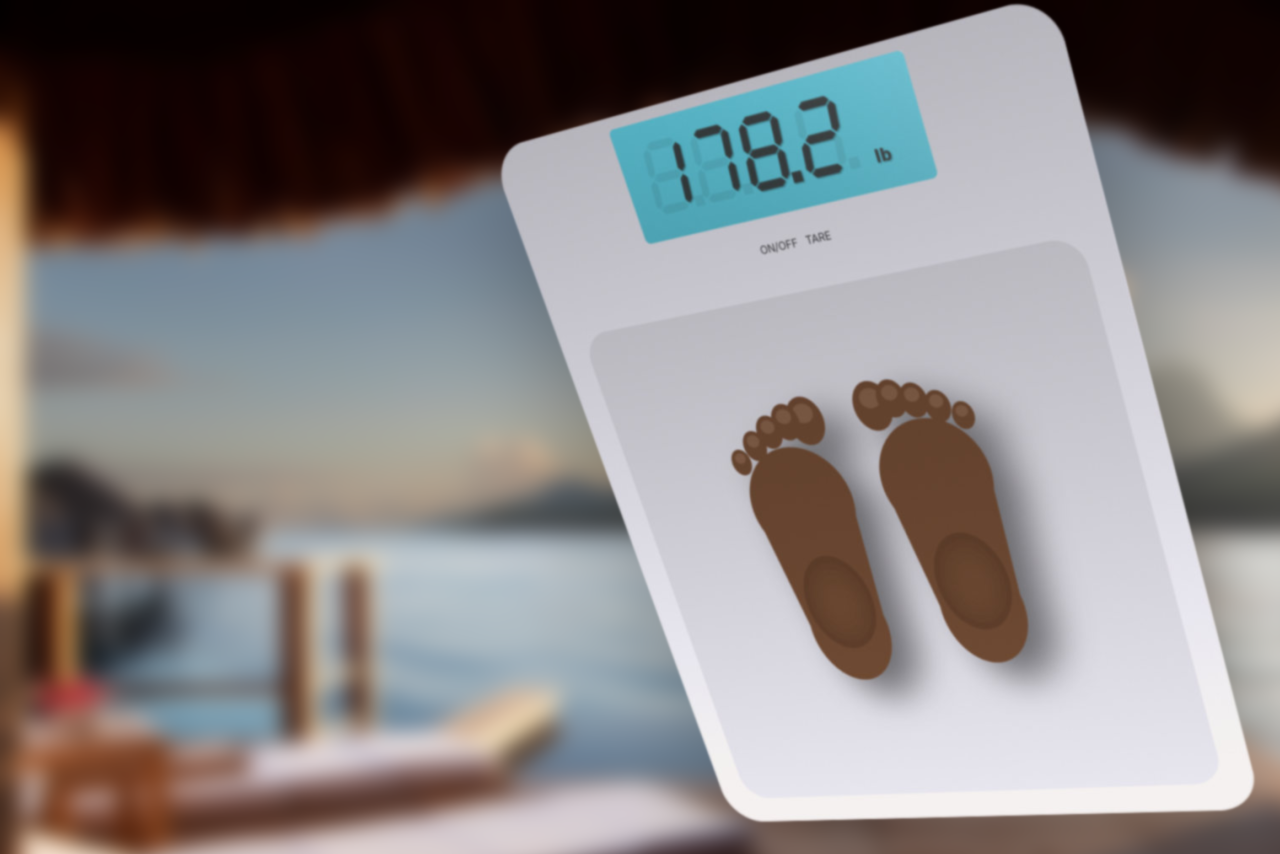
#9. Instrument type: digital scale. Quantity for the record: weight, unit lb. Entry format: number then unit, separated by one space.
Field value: 178.2 lb
